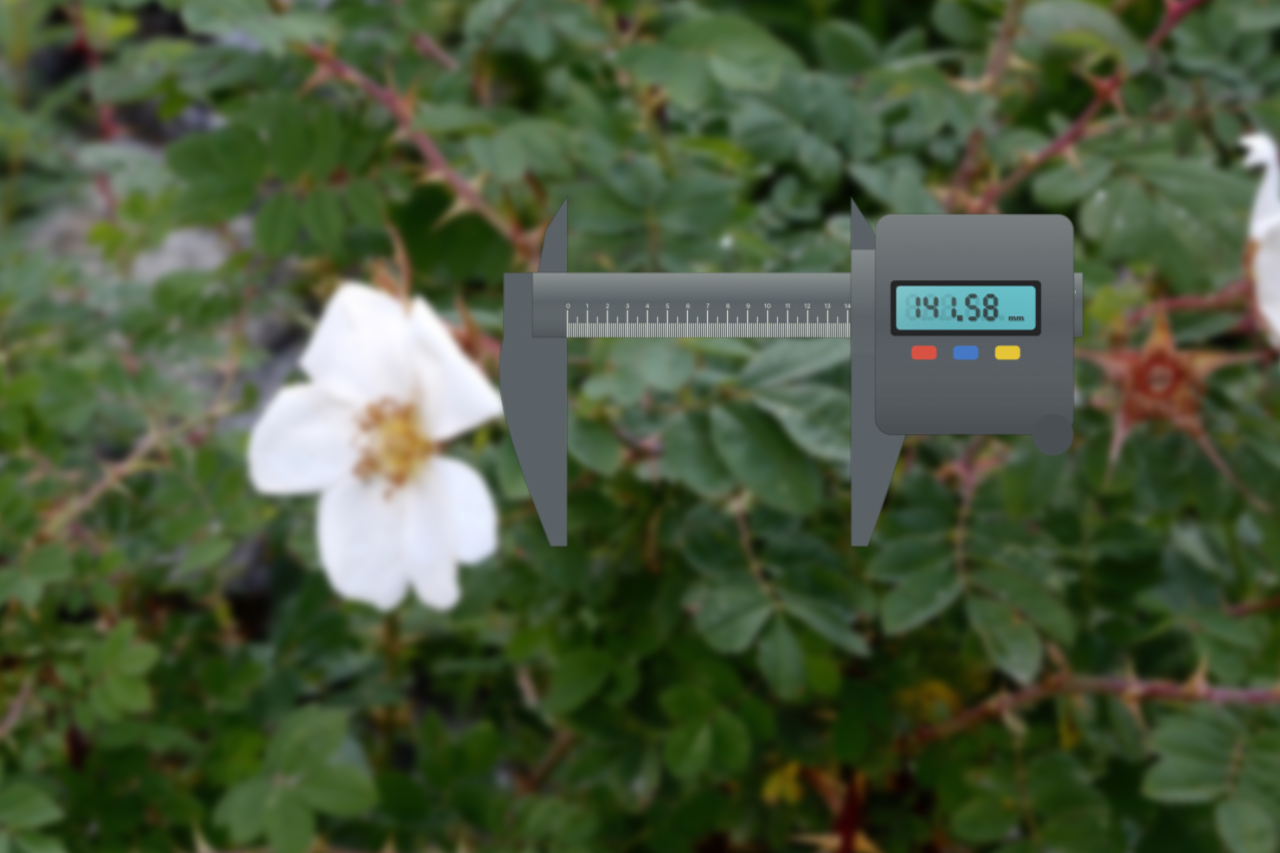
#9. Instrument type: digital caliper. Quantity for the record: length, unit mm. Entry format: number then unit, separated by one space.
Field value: 141.58 mm
